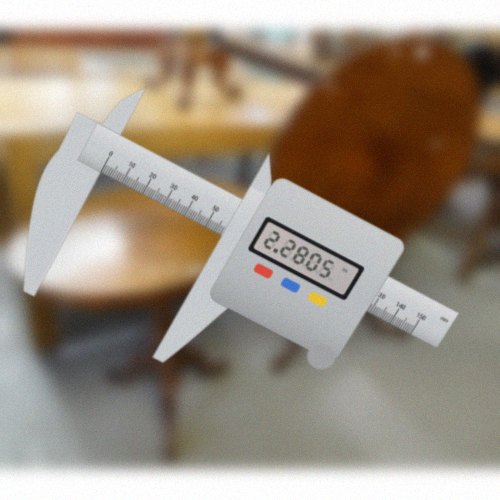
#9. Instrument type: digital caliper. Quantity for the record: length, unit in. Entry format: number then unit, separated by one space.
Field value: 2.2805 in
